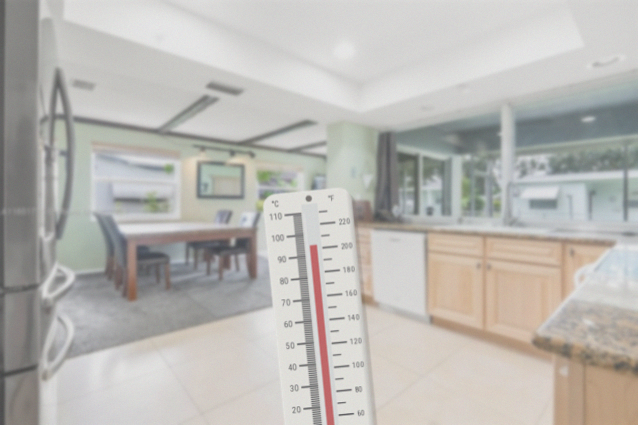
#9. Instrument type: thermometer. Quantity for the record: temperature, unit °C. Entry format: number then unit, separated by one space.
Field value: 95 °C
